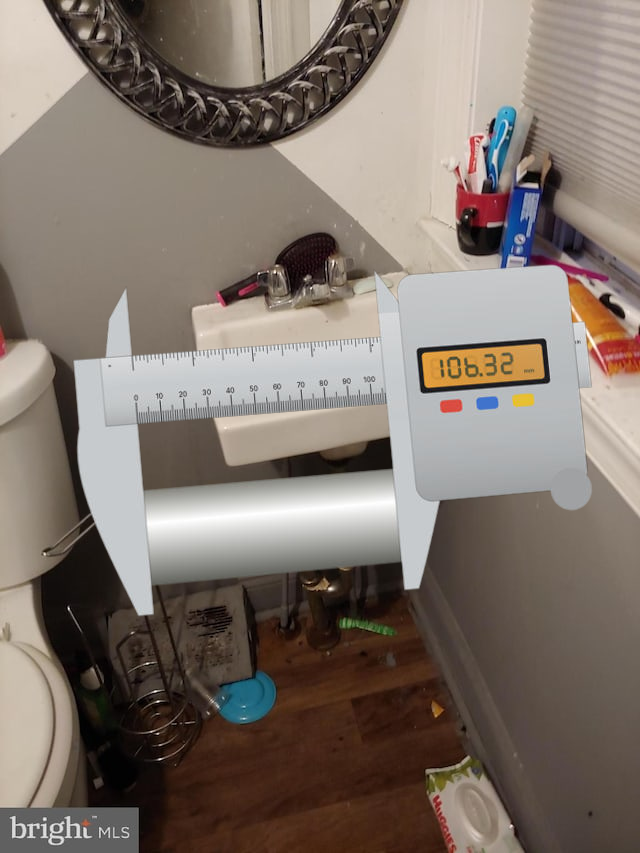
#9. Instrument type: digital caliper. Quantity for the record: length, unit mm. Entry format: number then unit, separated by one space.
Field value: 106.32 mm
